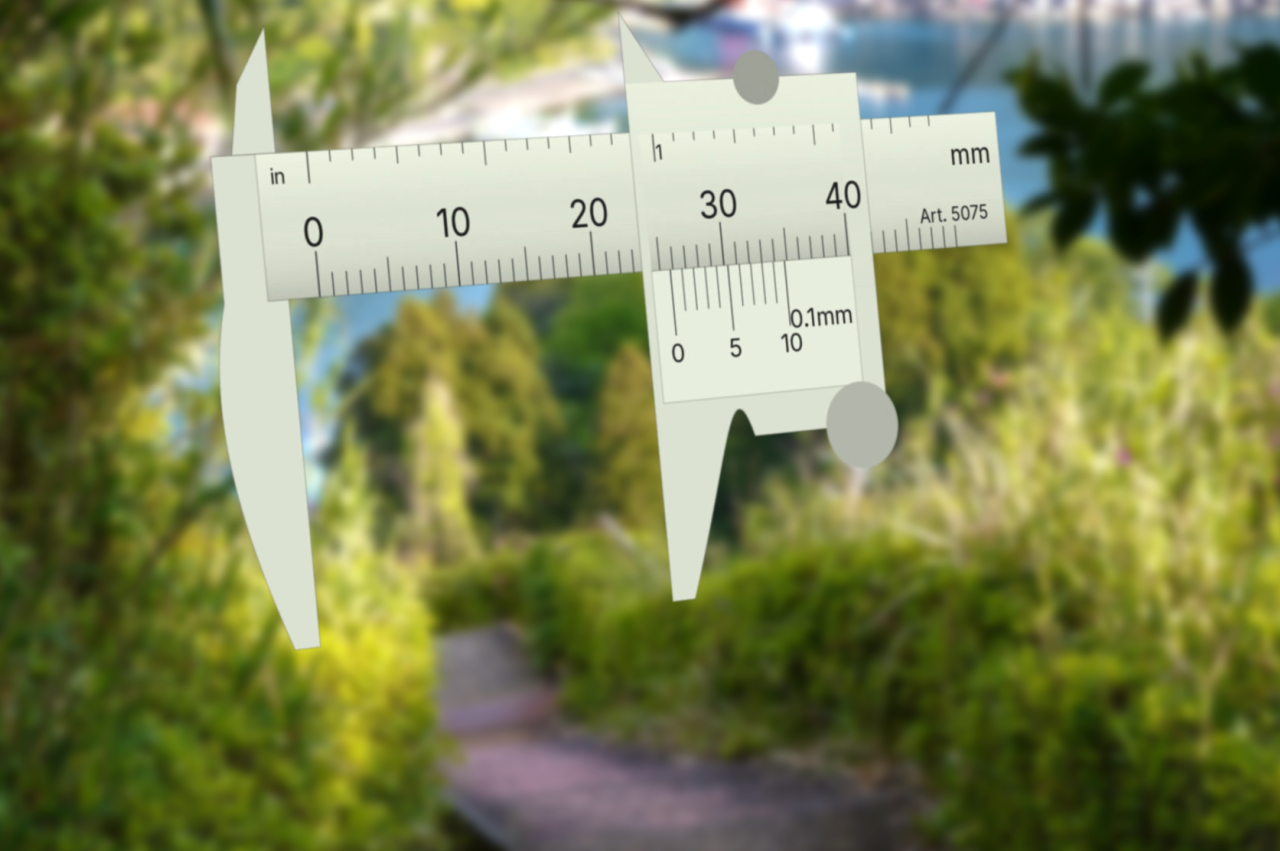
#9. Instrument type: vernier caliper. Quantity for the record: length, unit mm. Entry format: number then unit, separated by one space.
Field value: 25.8 mm
